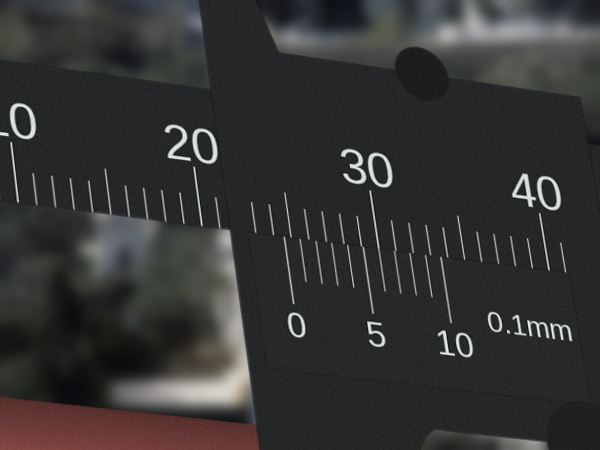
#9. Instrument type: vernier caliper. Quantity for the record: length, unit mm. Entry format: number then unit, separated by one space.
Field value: 24.6 mm
